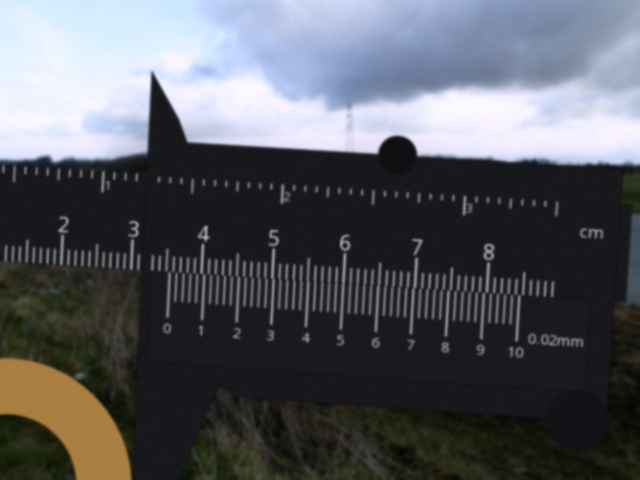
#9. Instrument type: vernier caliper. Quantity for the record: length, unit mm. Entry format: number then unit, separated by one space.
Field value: 35.5 mm
